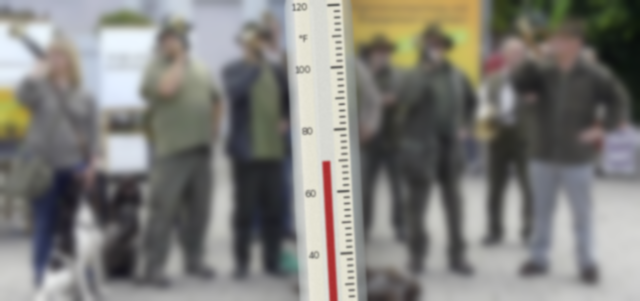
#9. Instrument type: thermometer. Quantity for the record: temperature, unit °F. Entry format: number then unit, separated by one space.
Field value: 70 °F
